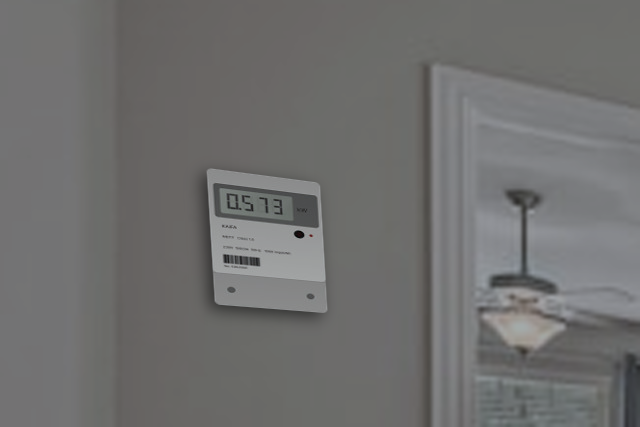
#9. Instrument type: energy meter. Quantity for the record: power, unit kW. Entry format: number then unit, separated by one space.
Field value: 0.573 kW
